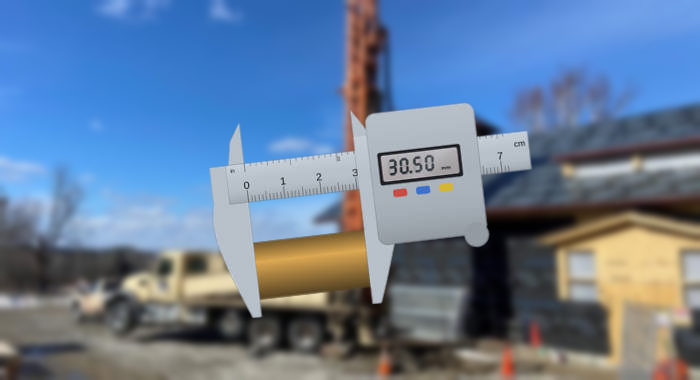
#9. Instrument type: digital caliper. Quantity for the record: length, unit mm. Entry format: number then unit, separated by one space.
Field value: 30.50 mm
